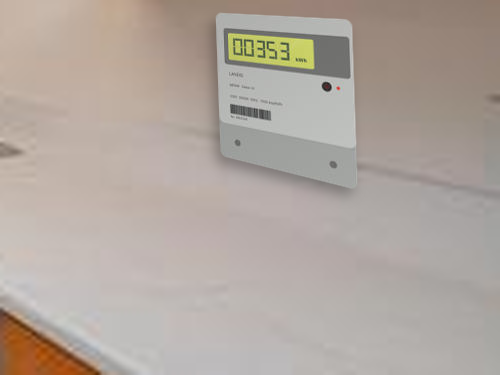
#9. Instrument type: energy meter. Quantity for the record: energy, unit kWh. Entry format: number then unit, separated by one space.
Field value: 353 kWh
